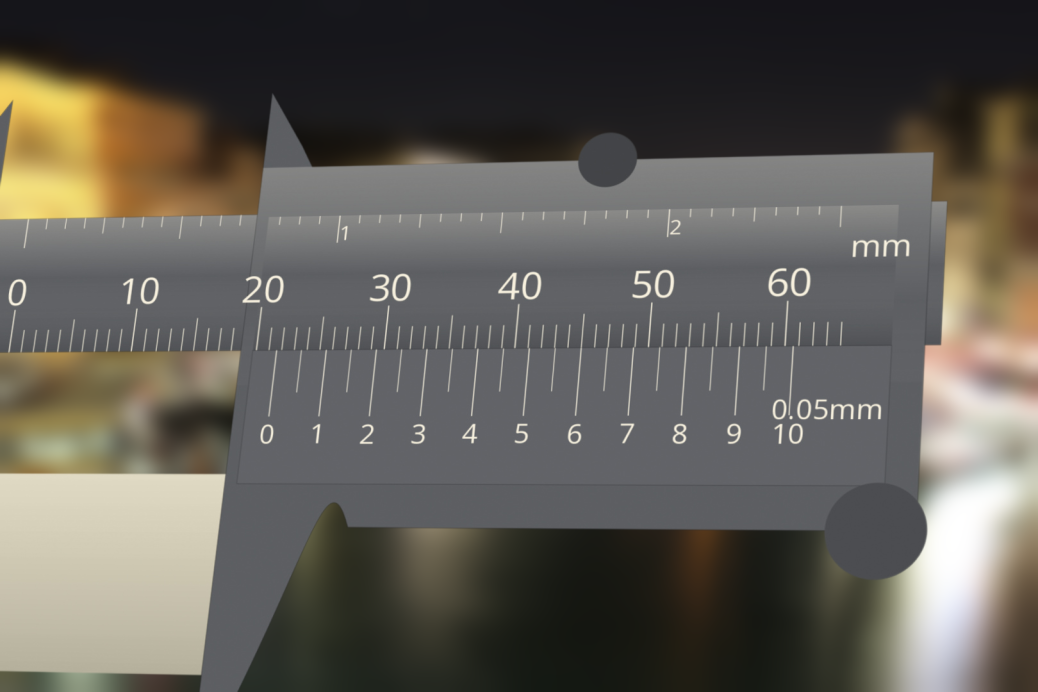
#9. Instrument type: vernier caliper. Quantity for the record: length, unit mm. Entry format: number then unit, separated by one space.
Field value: 21.6 mm
